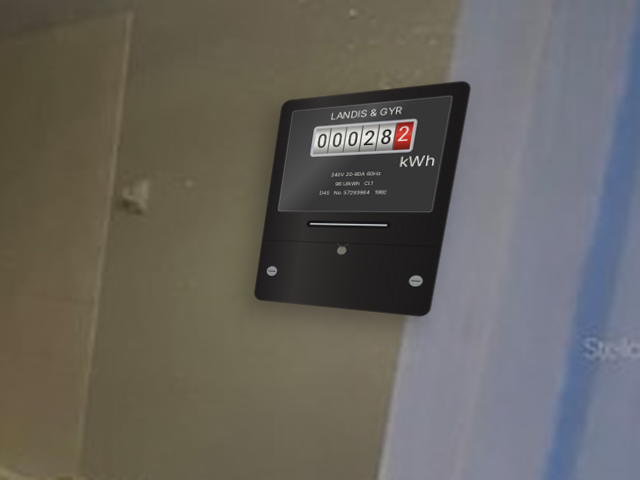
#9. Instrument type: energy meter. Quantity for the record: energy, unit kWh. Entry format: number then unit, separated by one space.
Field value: 28.2 kWh
